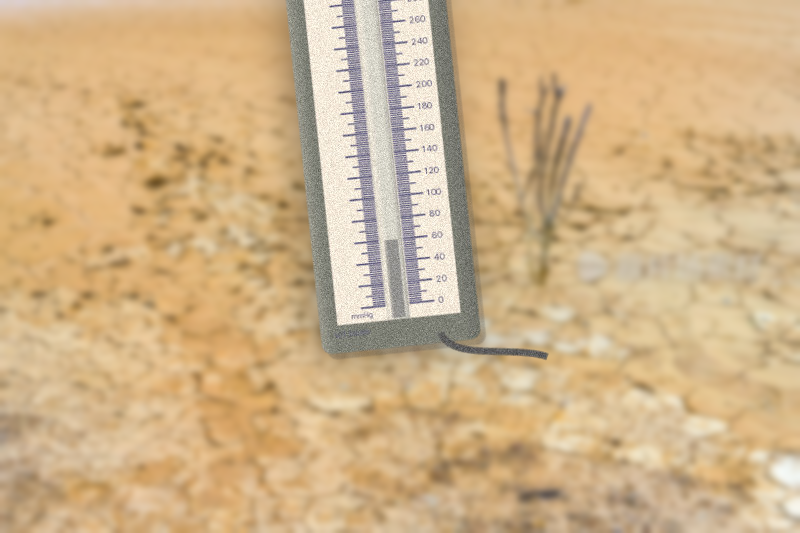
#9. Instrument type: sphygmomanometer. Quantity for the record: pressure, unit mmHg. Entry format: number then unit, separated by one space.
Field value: 60 mmHg
